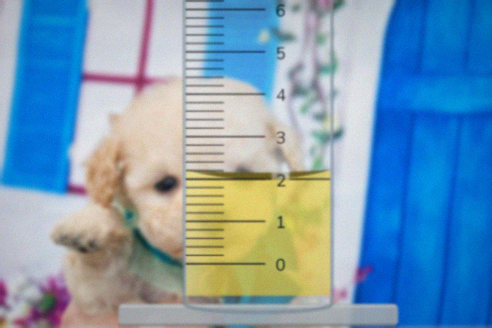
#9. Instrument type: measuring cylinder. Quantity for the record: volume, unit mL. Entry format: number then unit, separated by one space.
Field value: 2 mL
